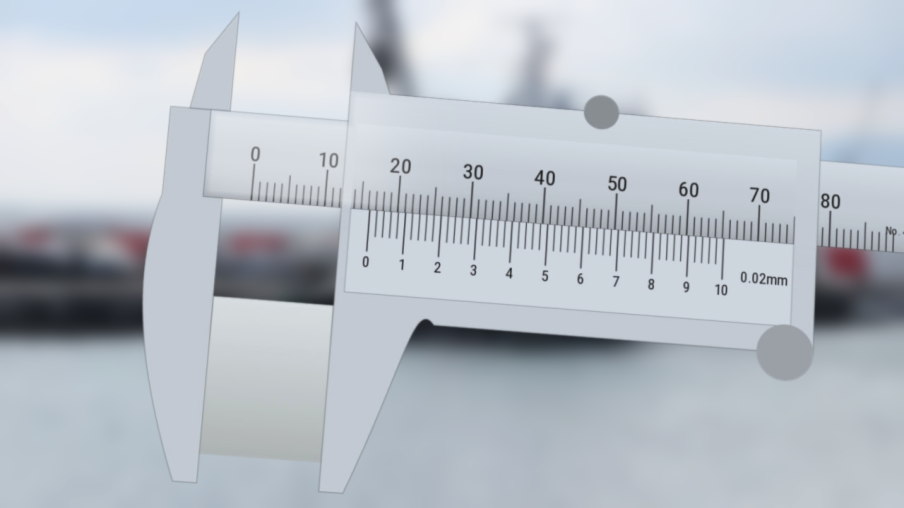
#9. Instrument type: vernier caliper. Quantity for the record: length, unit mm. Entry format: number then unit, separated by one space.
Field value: 16.2 mm
